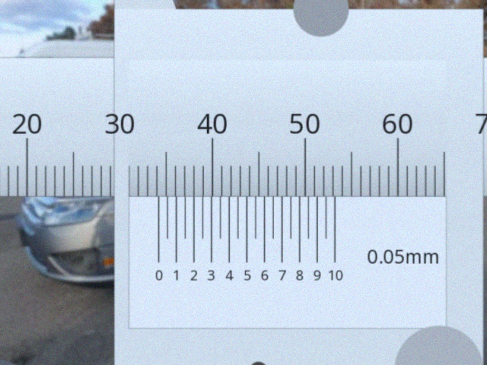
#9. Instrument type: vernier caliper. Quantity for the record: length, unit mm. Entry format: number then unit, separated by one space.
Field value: 34.2 mm
